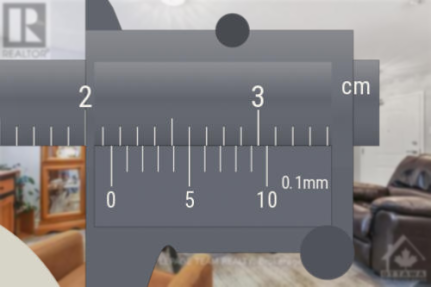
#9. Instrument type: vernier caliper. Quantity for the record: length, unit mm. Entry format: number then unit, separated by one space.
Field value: 21.5 mm
